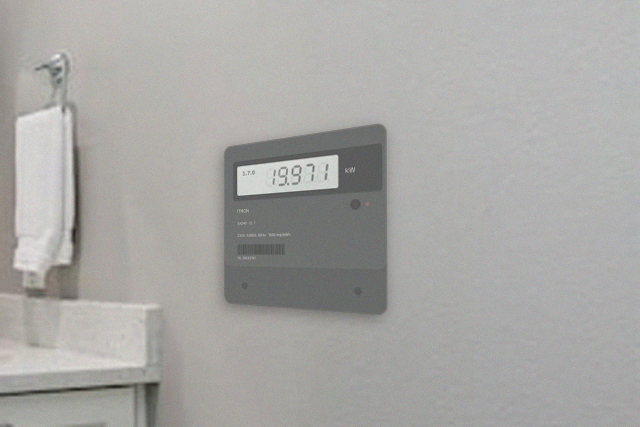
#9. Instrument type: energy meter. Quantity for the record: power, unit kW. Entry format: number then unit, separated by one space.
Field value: 19.971 kW
